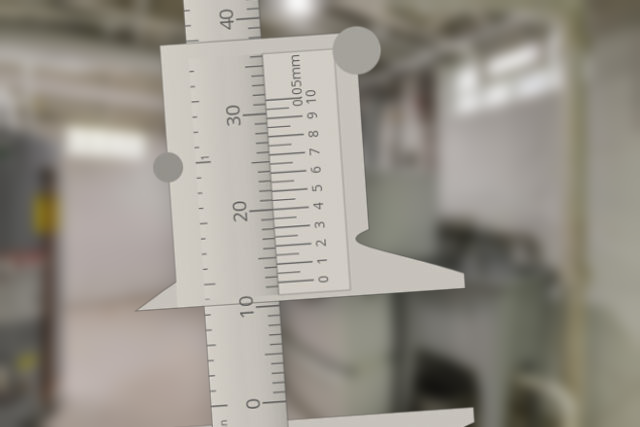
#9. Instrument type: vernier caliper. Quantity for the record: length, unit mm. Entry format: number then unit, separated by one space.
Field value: 12.4 mm
